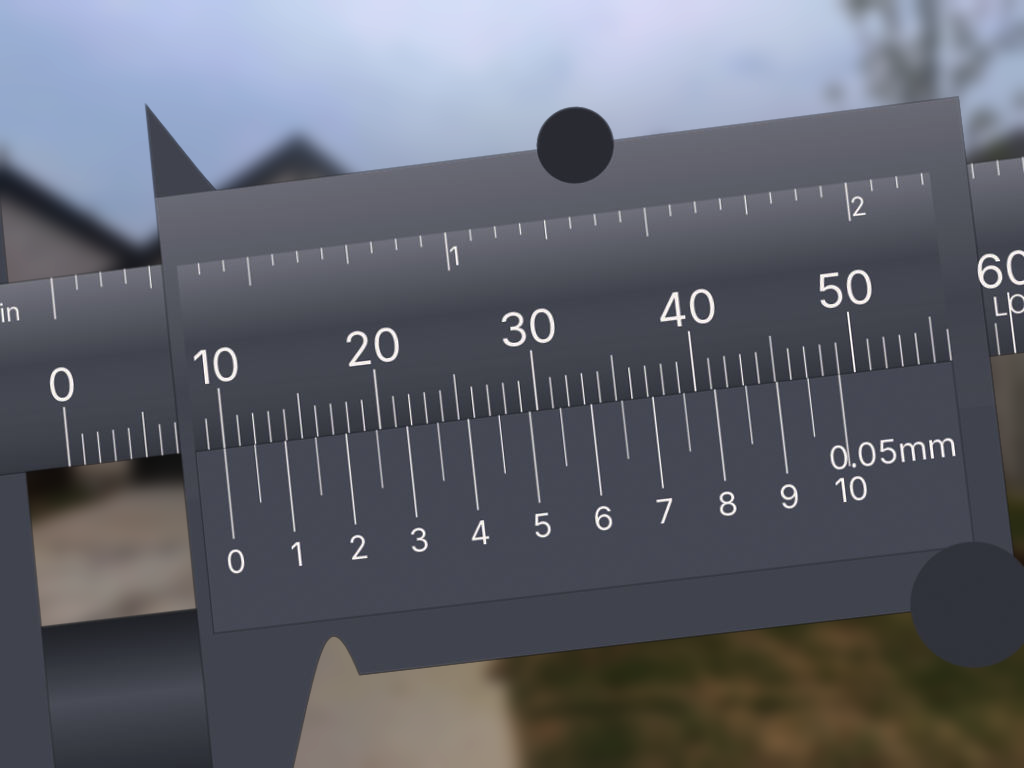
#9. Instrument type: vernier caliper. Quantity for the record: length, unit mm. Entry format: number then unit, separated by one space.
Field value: 10.0 mm
